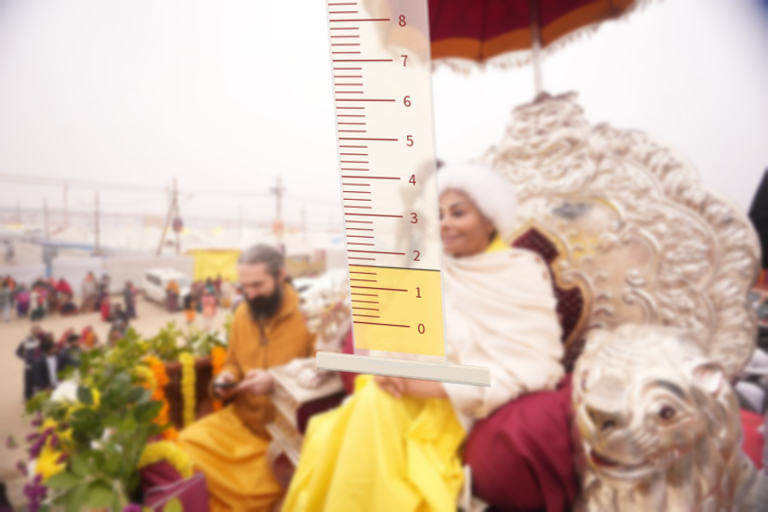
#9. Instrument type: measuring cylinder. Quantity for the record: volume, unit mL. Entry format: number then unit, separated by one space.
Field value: 1.6 mL
